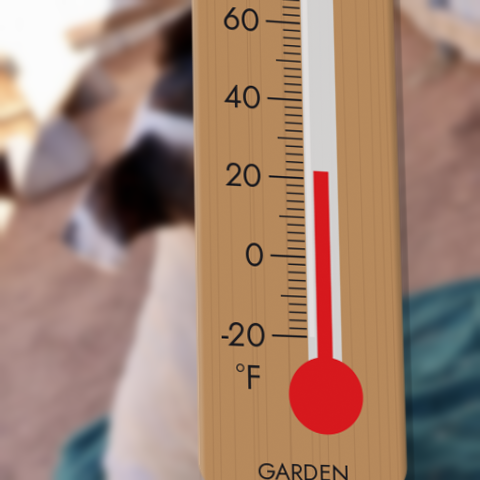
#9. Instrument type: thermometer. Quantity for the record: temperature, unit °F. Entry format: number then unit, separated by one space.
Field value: 22 °F
